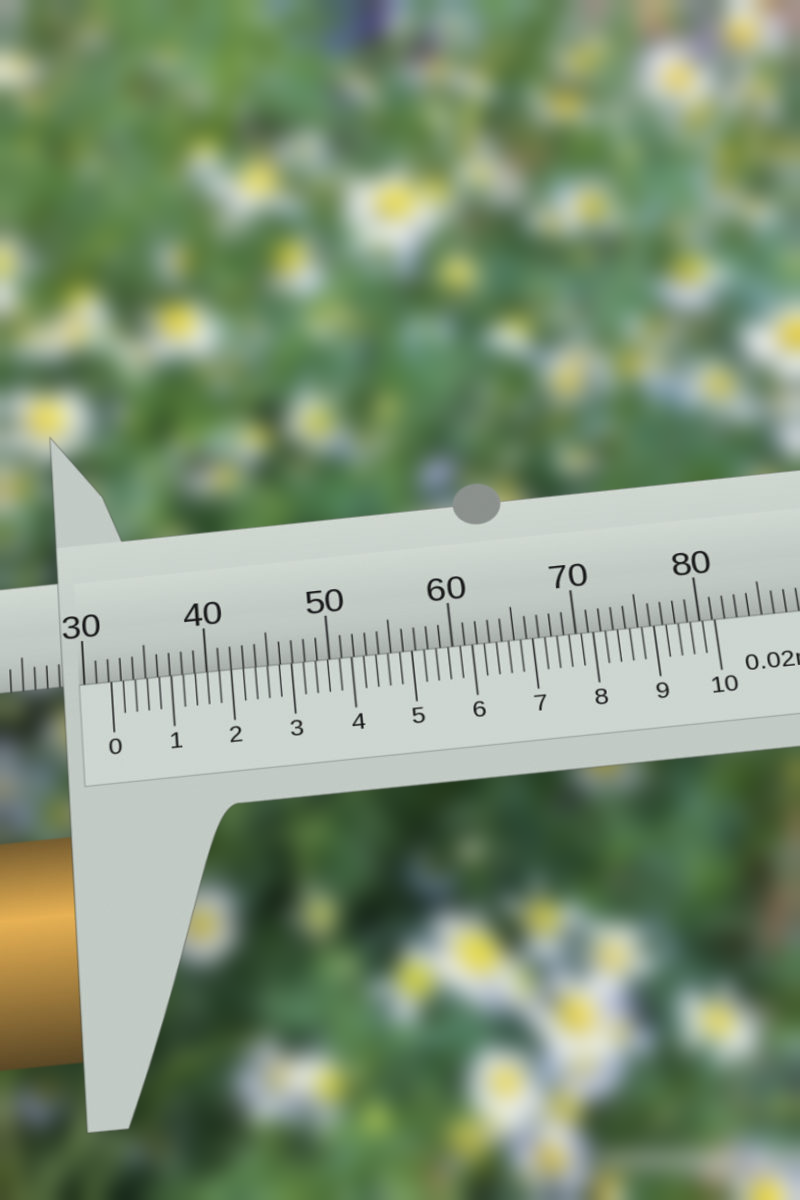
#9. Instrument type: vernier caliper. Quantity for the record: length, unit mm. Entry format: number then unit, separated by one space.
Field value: 32.2 mm
